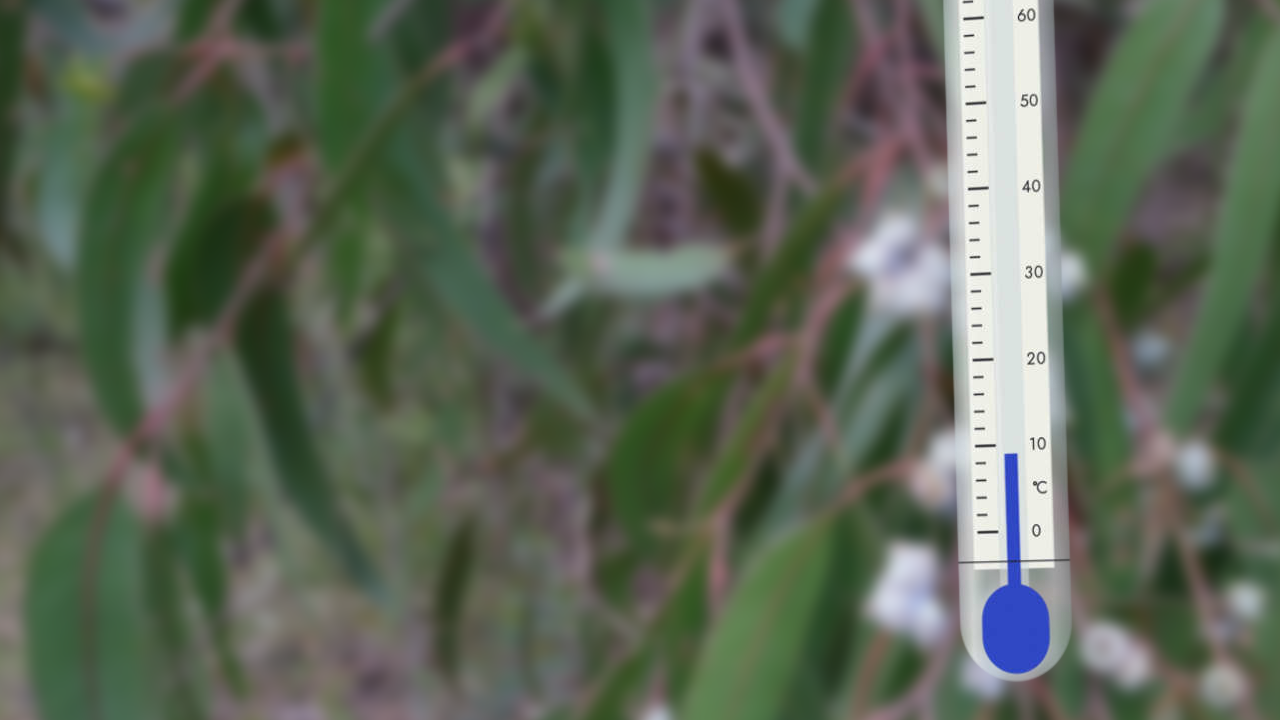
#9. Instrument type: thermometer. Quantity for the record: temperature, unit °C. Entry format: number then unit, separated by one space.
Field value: 9 °C
